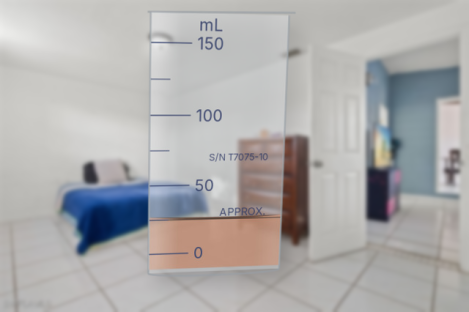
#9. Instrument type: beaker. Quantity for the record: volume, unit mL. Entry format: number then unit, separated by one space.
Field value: 25 mL
